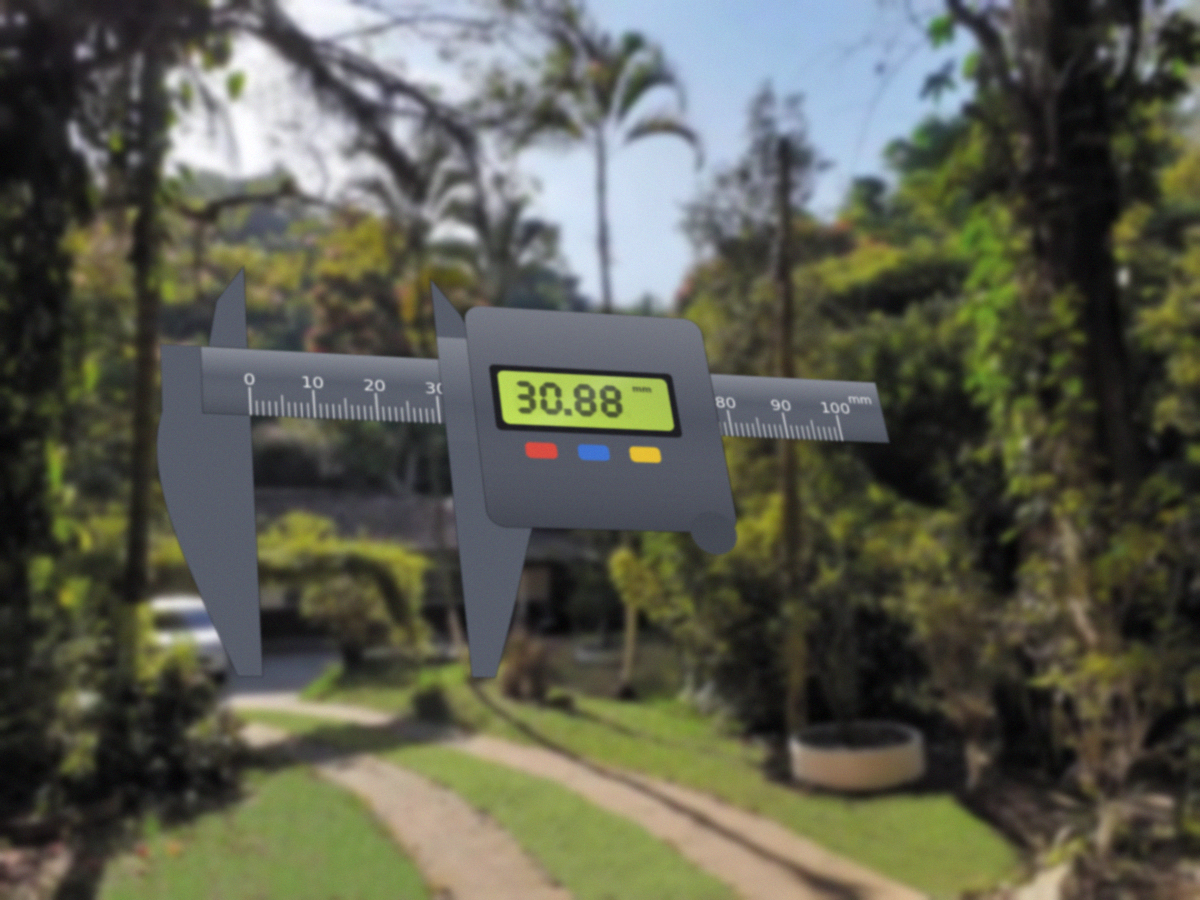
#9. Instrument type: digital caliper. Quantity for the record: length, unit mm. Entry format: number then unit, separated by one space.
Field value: 30.88 mm
